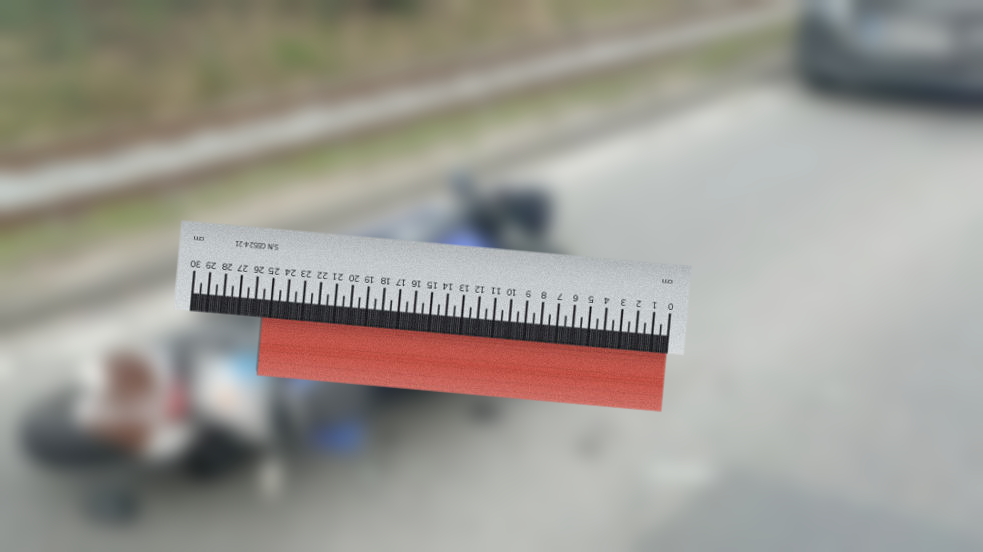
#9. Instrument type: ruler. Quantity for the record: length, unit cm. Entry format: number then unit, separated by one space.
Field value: 25.5 cm
